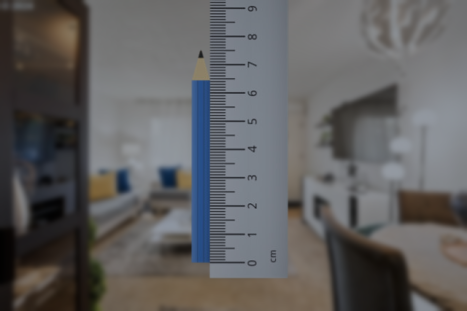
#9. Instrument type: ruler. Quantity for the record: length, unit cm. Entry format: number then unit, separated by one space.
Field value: 7.5 cm
